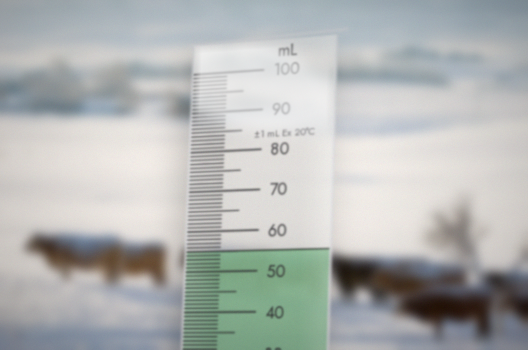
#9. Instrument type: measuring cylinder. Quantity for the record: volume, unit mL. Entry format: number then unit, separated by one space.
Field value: 55 mL
